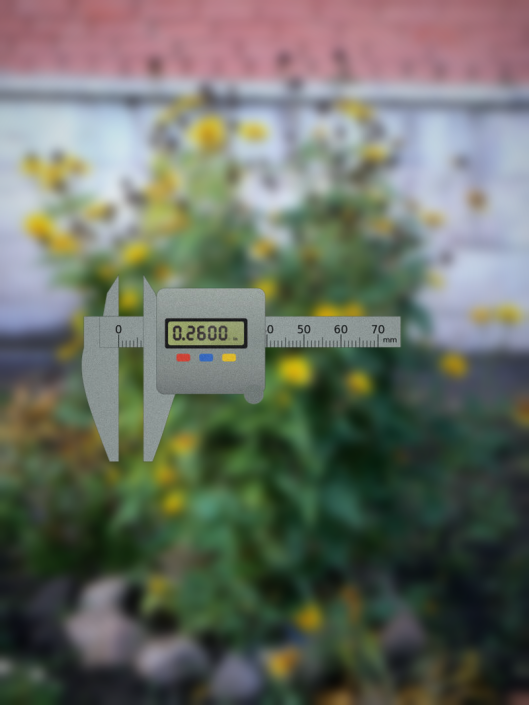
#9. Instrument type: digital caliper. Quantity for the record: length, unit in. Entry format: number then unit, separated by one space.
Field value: 0.2600 in
